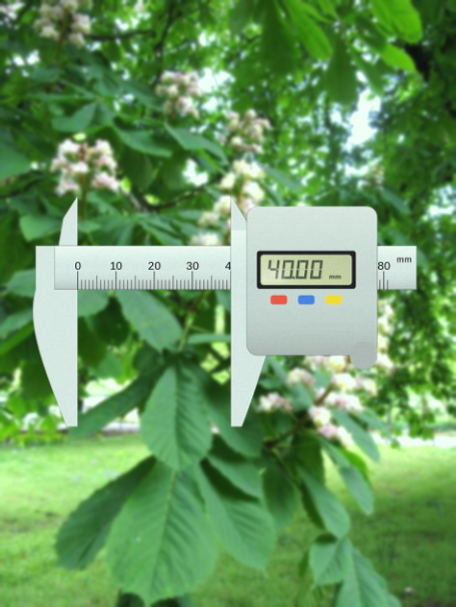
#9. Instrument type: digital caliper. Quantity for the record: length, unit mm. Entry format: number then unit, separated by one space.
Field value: 40.00 mm
